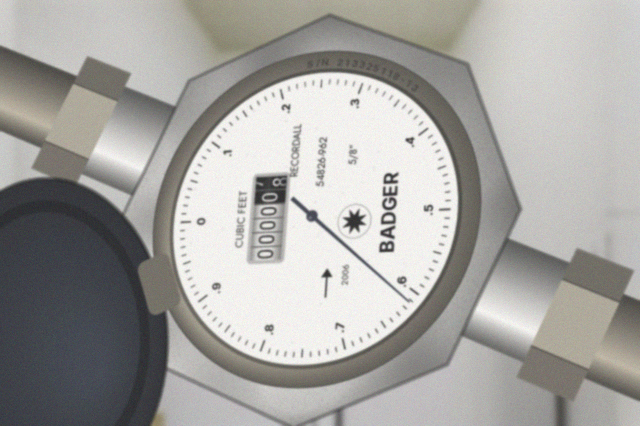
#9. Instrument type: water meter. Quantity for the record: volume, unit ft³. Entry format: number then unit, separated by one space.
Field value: 7.61 ft³
